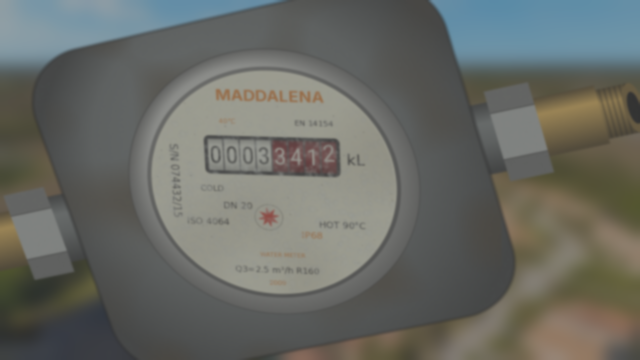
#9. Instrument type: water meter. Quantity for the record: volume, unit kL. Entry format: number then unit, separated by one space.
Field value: 3.3412 kL
